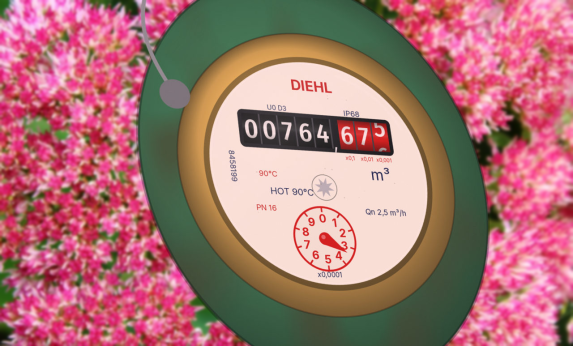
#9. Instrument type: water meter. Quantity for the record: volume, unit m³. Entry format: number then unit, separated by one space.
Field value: 764.6753 m³
